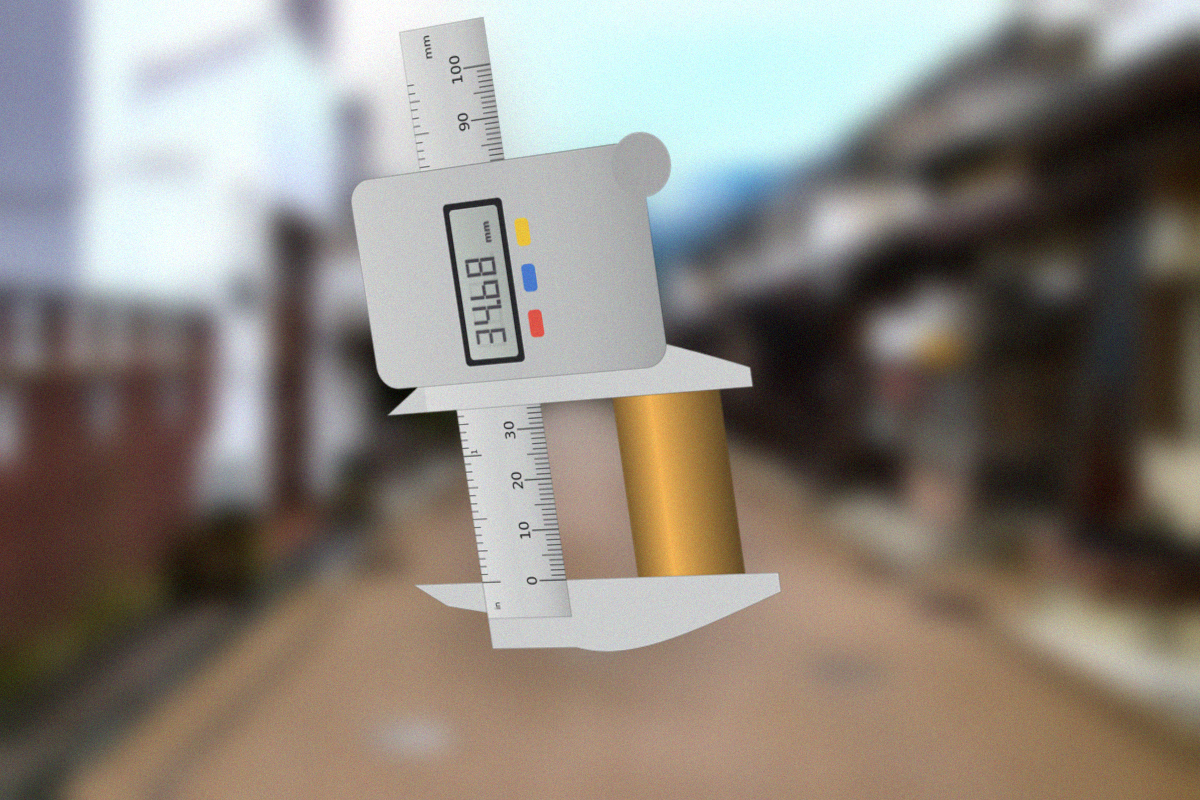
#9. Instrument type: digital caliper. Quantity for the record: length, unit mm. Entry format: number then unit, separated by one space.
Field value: 34.68 mm
